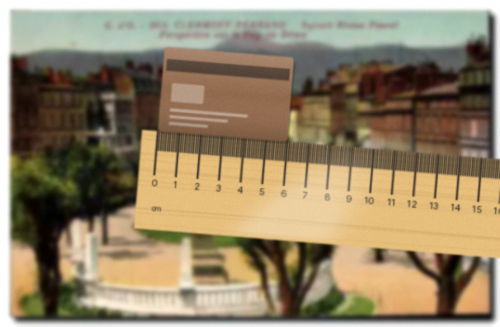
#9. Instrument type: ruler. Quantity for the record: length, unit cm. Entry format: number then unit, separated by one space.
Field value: 6 cm
